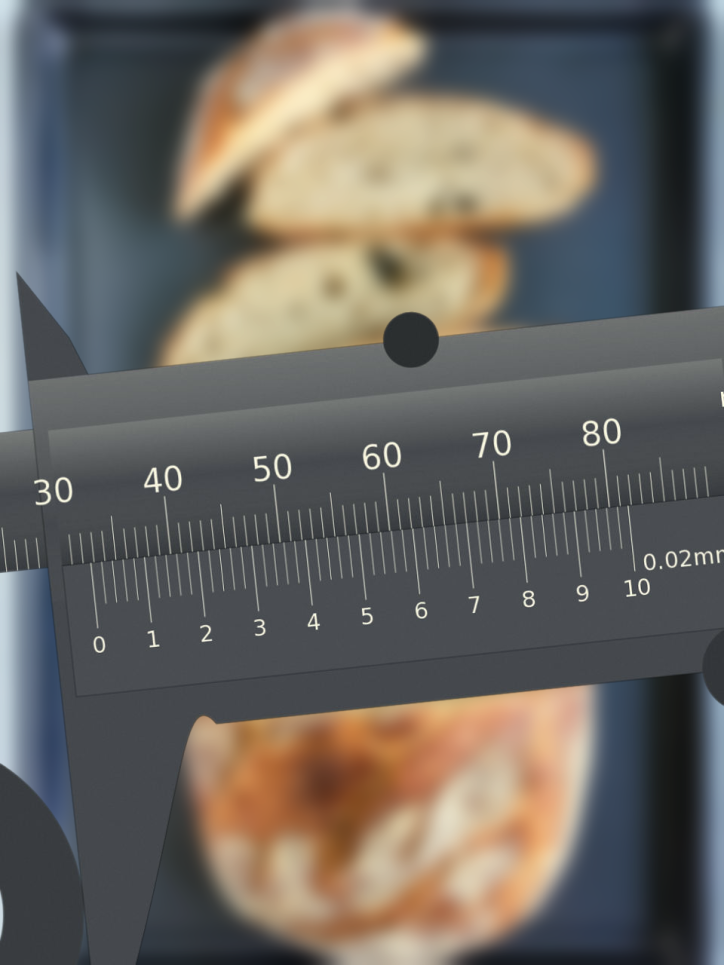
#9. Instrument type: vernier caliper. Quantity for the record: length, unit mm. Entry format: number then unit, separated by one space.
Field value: 32.7 mm
